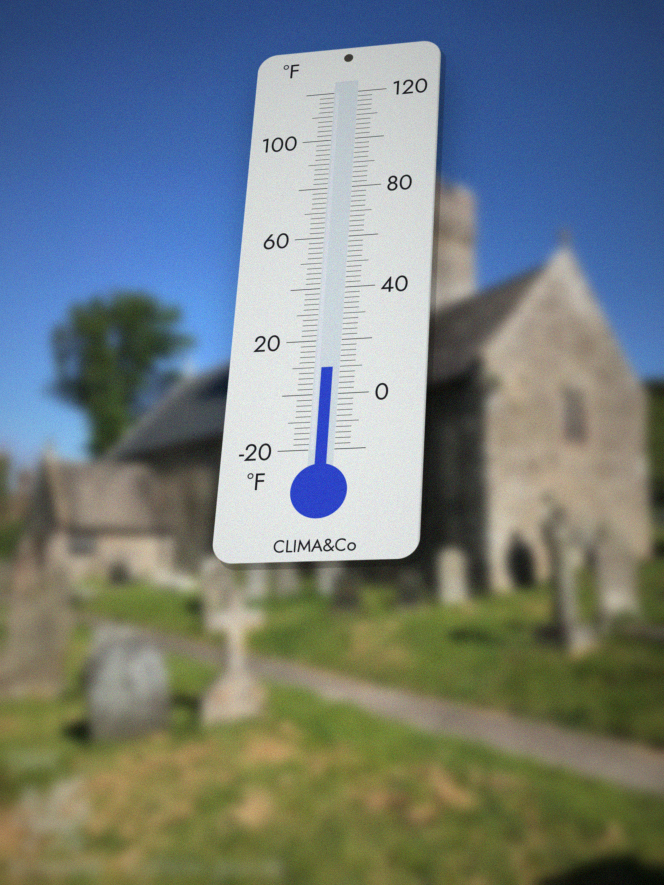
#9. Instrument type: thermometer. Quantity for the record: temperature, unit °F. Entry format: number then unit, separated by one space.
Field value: 10 °F
